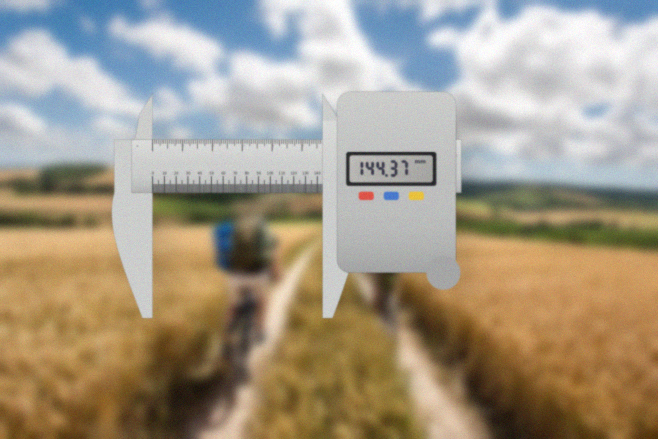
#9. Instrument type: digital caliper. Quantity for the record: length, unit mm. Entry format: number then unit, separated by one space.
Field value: 144.37 mm
